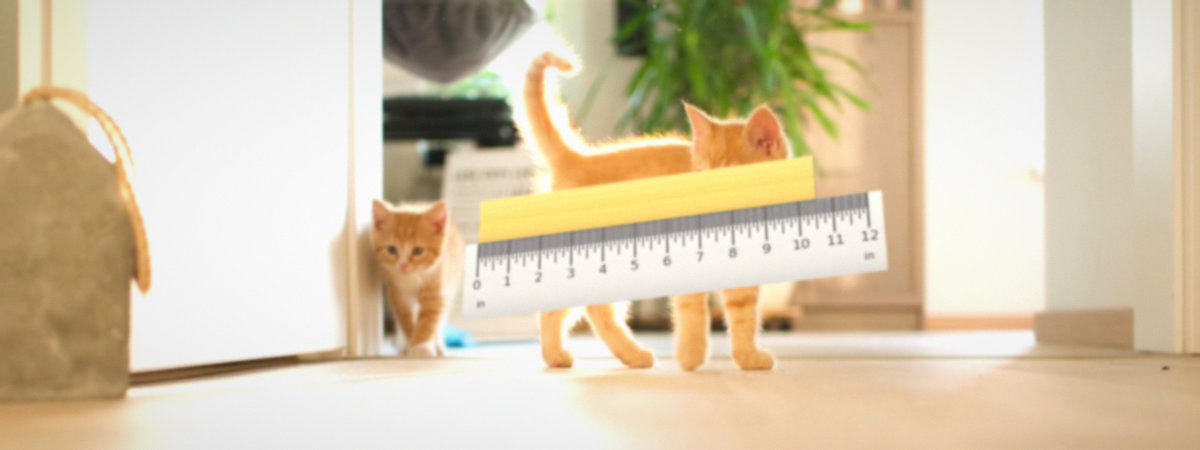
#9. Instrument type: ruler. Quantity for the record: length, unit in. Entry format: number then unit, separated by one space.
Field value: 10.5 in
